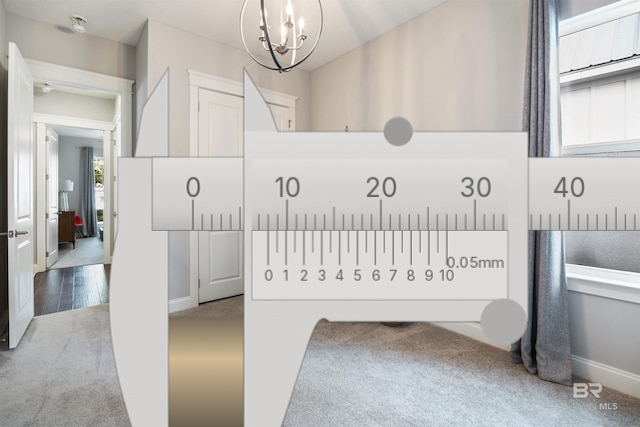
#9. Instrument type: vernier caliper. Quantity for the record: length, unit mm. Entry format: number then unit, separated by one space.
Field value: 8.0 mm
